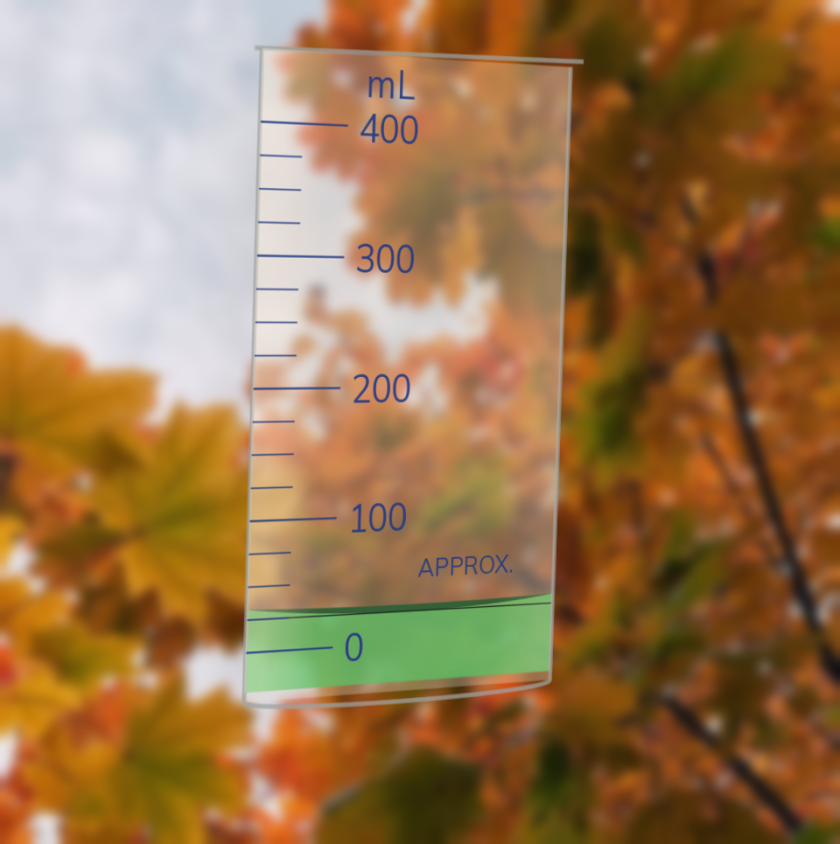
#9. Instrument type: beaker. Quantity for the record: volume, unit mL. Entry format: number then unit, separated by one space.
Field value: 25 mL
